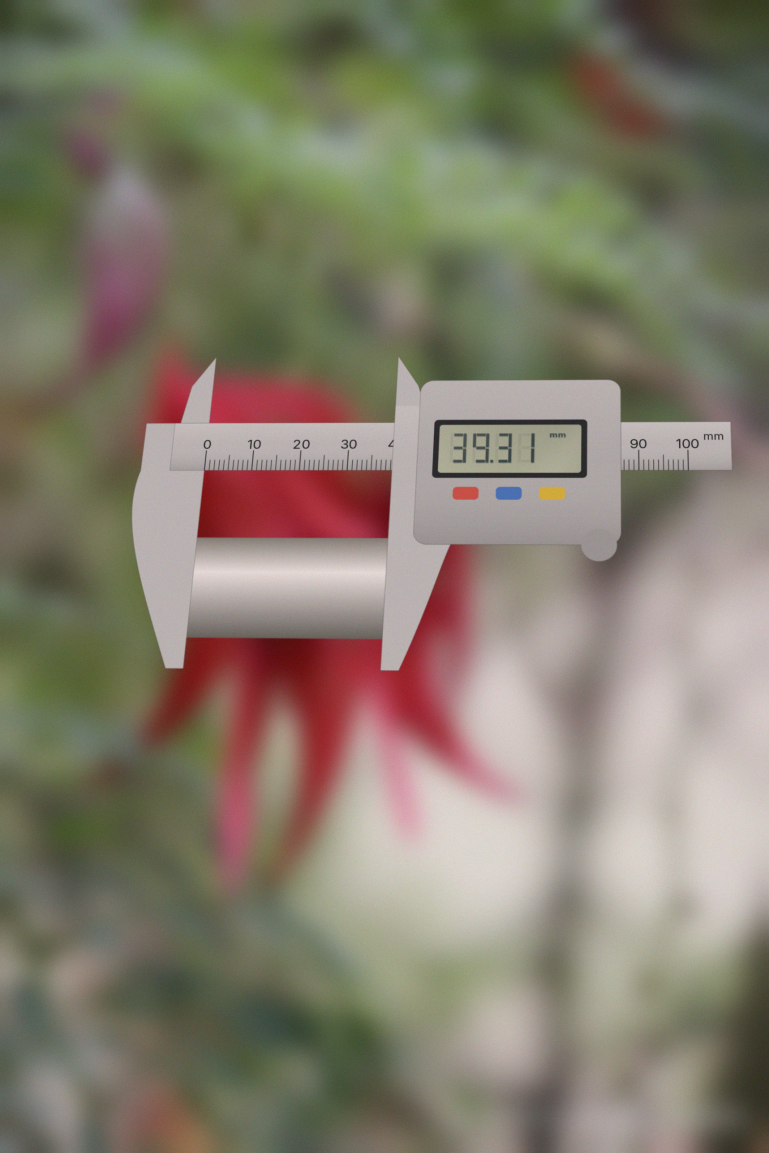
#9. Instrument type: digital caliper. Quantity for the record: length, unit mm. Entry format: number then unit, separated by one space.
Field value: 39.31 mm
